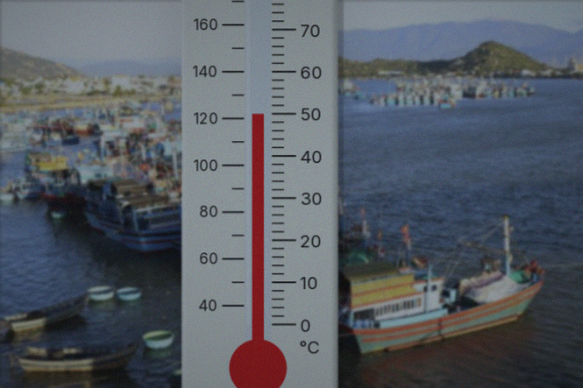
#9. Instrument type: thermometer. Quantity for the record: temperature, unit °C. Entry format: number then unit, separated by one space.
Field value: 50 °C
